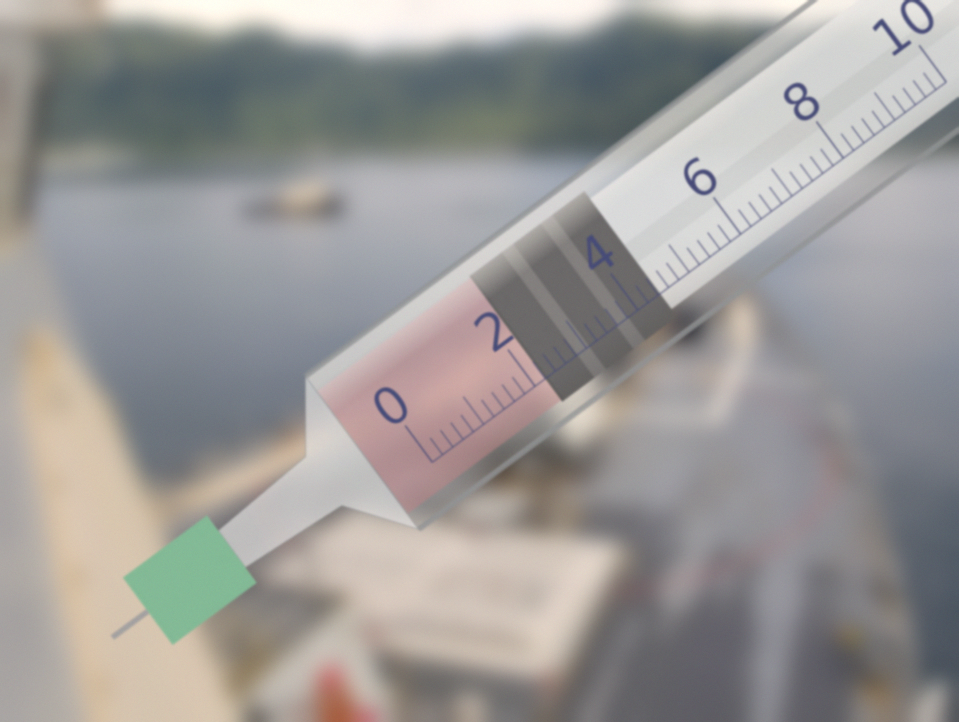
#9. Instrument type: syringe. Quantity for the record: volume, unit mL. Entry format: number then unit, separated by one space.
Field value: 2.2 mL
